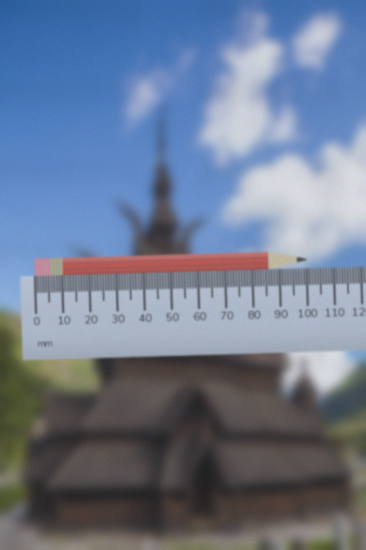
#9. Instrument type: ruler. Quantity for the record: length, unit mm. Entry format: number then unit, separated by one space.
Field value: 100 mm
